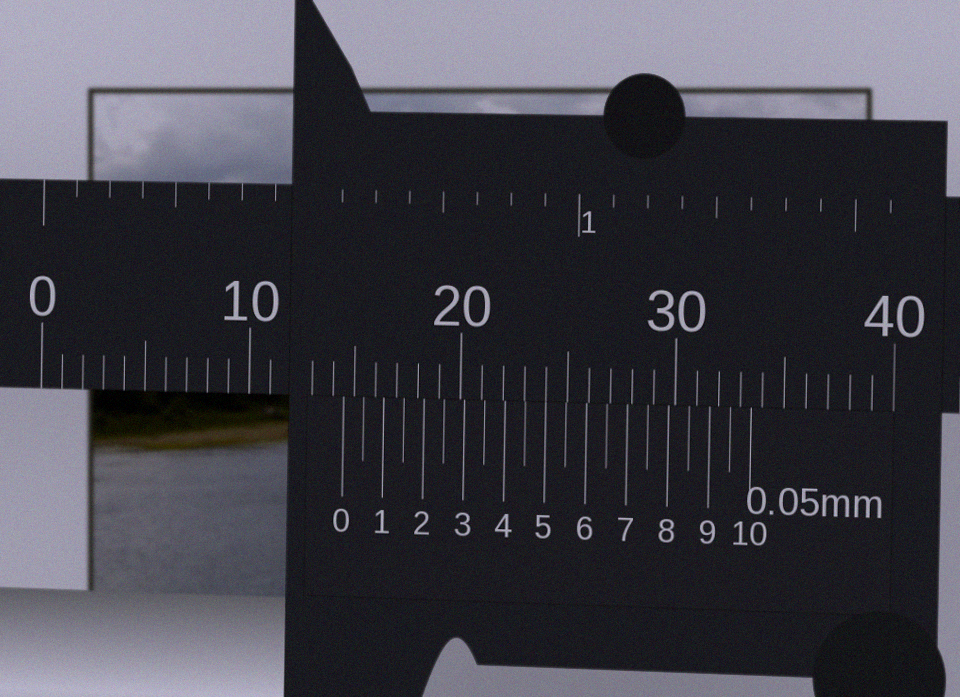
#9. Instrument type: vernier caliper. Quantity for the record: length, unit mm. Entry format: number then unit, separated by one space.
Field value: 14.5 mm
